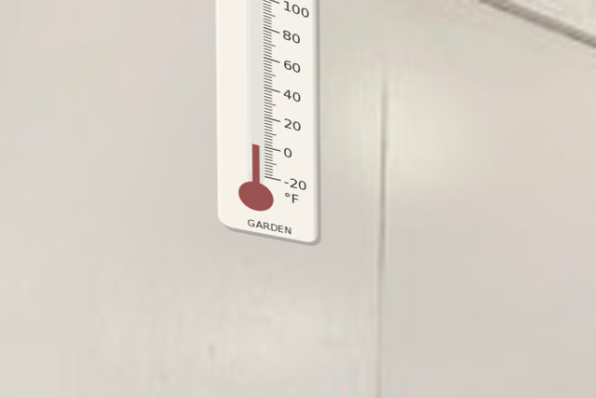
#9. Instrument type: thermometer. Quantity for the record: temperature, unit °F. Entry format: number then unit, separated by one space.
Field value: 0 °F
